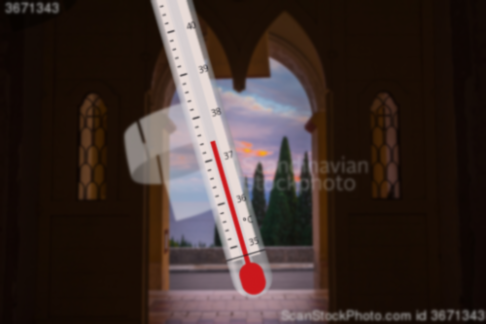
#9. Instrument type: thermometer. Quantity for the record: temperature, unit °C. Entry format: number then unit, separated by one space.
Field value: 37.4 °C
